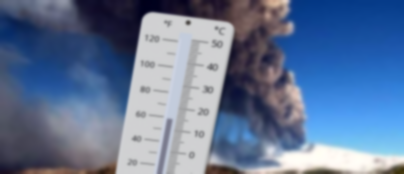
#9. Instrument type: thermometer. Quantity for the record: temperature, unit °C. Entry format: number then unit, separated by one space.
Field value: 15 °C
